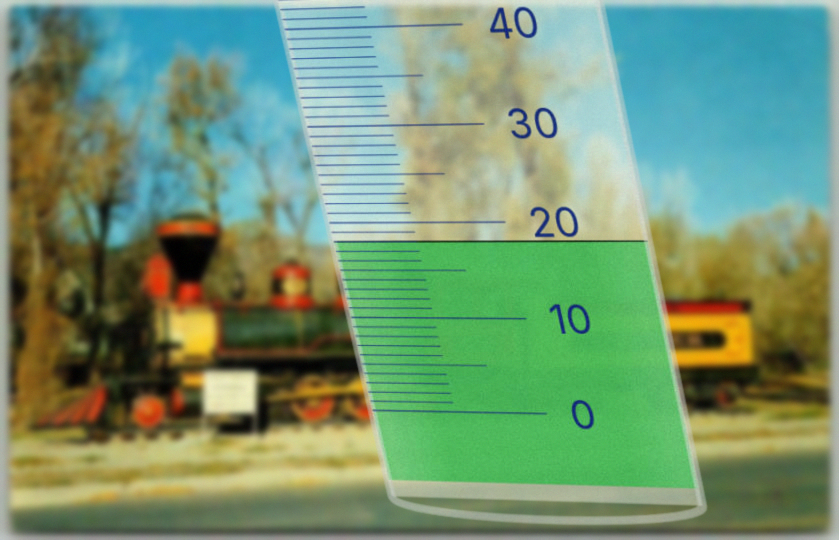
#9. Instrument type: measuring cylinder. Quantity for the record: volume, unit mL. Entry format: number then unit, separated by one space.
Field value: 18 mL
